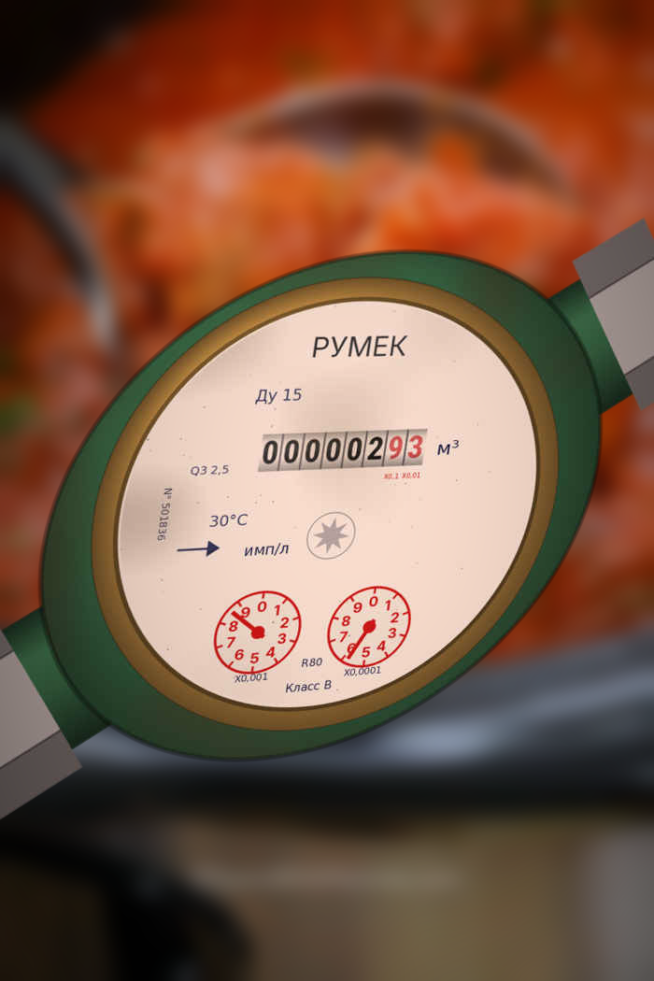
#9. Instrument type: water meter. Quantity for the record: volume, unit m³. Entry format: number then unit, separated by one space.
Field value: 2.9385 m³
